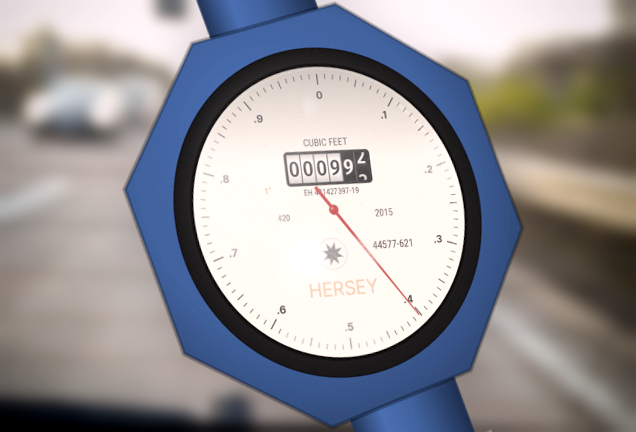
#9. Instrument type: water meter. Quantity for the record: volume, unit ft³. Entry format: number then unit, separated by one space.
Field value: 992.40 ft³
